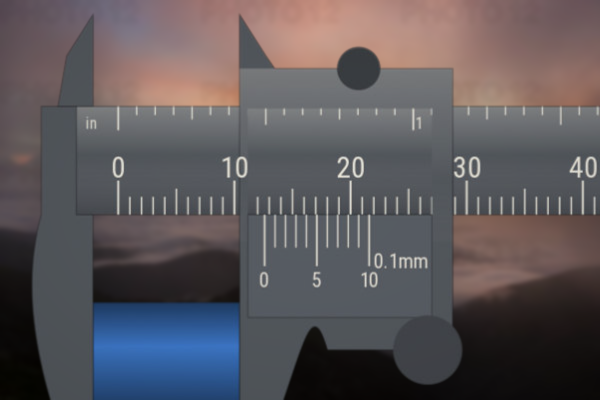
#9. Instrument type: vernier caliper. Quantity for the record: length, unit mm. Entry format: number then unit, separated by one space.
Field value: 12.6 mm
